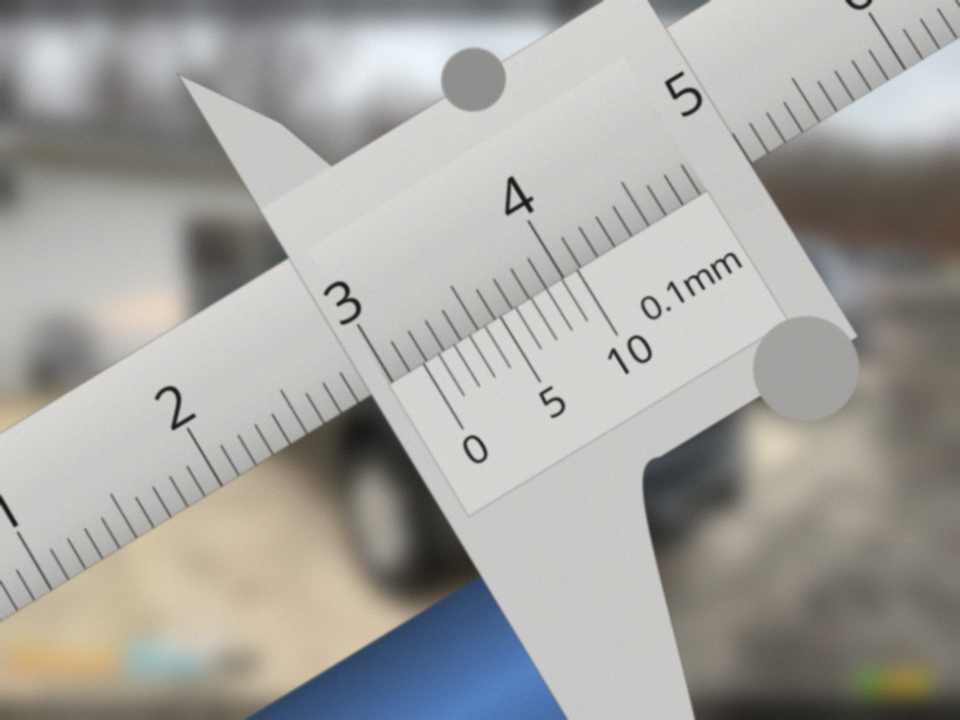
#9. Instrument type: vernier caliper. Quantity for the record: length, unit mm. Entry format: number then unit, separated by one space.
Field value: 31.8 mm
